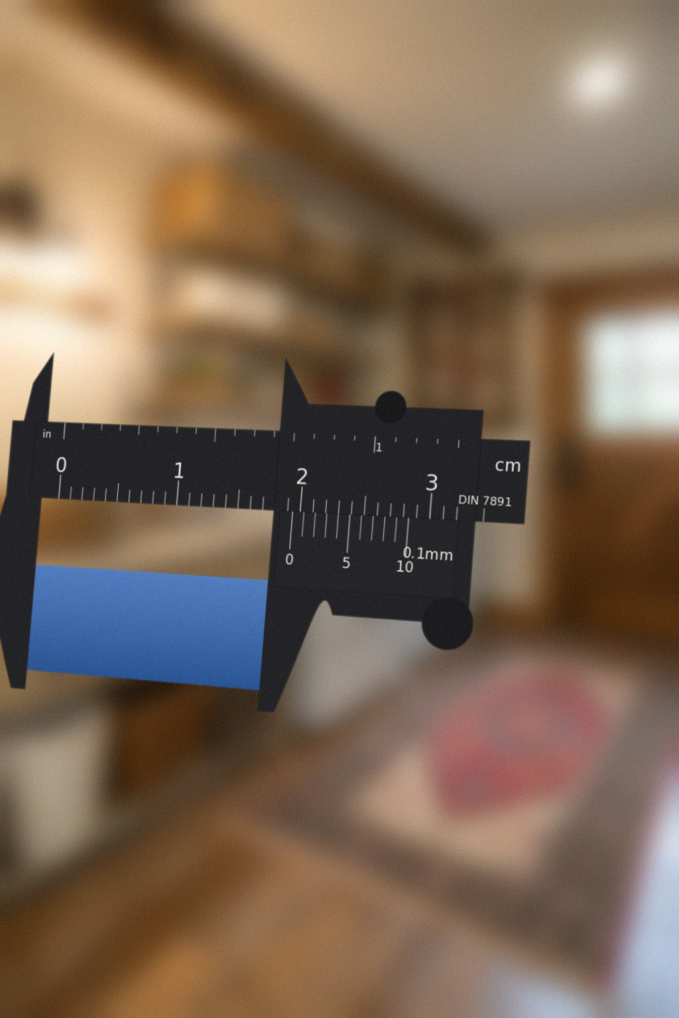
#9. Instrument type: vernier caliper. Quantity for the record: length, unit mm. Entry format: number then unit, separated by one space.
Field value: 19.4 mm
